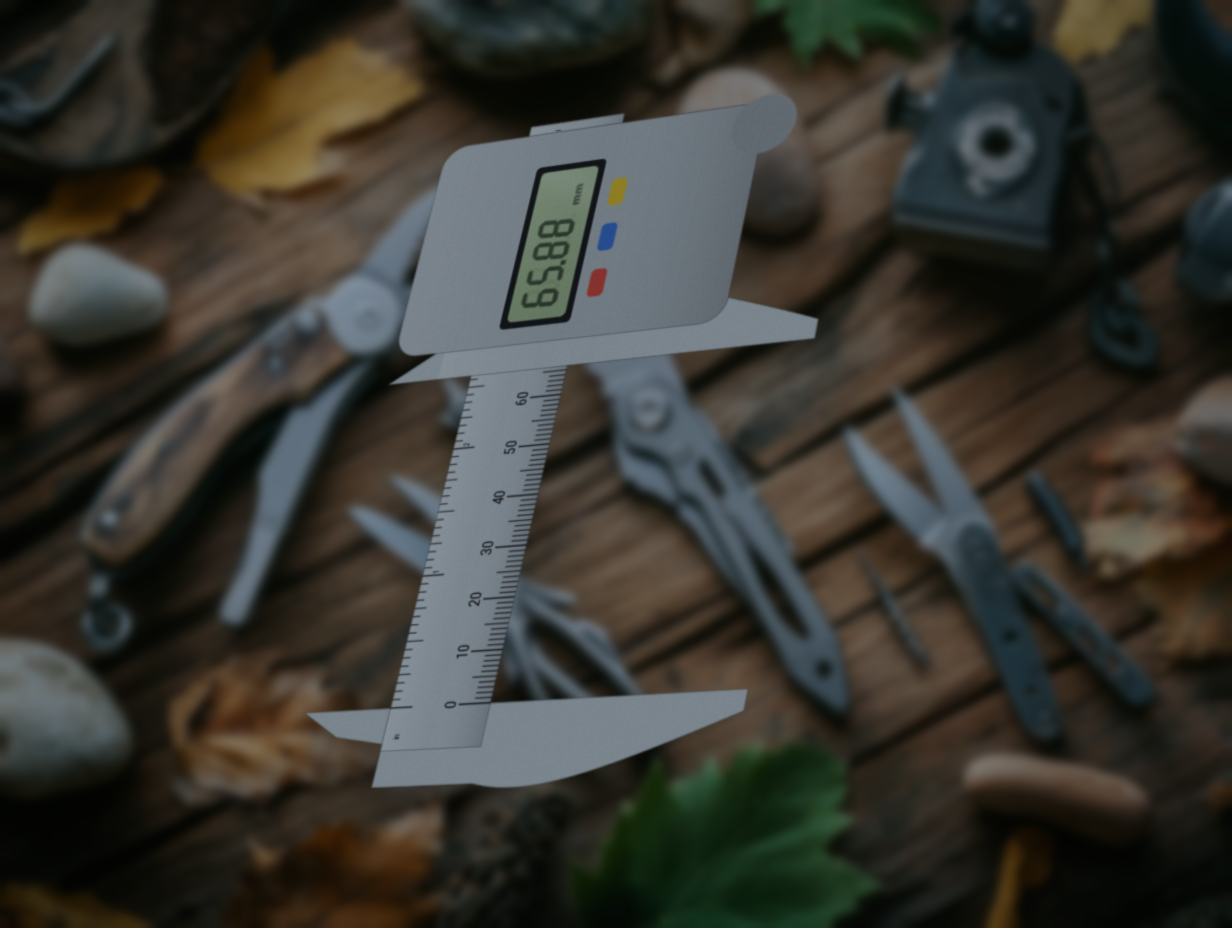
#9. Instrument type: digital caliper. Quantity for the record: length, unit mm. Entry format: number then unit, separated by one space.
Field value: 65.88 mm
